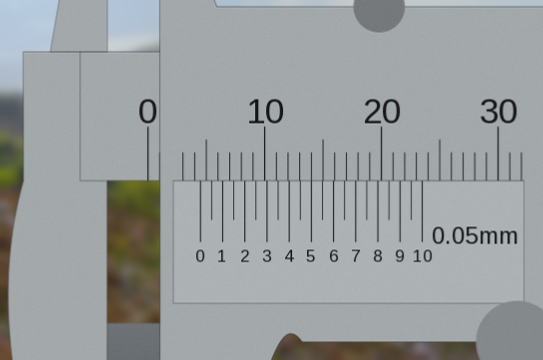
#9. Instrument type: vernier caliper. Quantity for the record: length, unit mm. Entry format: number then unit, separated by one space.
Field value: 4.5 mm
